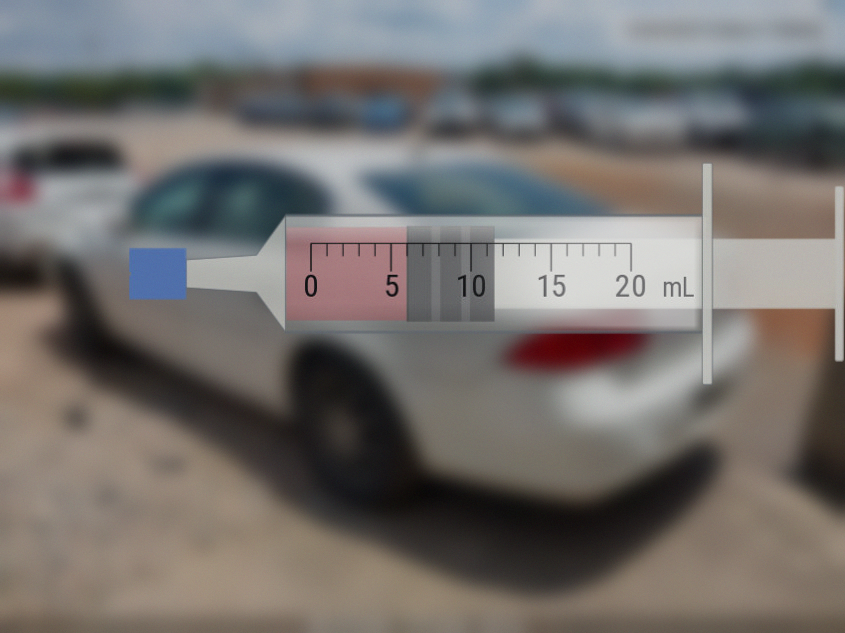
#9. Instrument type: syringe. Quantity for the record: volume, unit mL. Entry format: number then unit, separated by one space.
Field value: 6 mL
